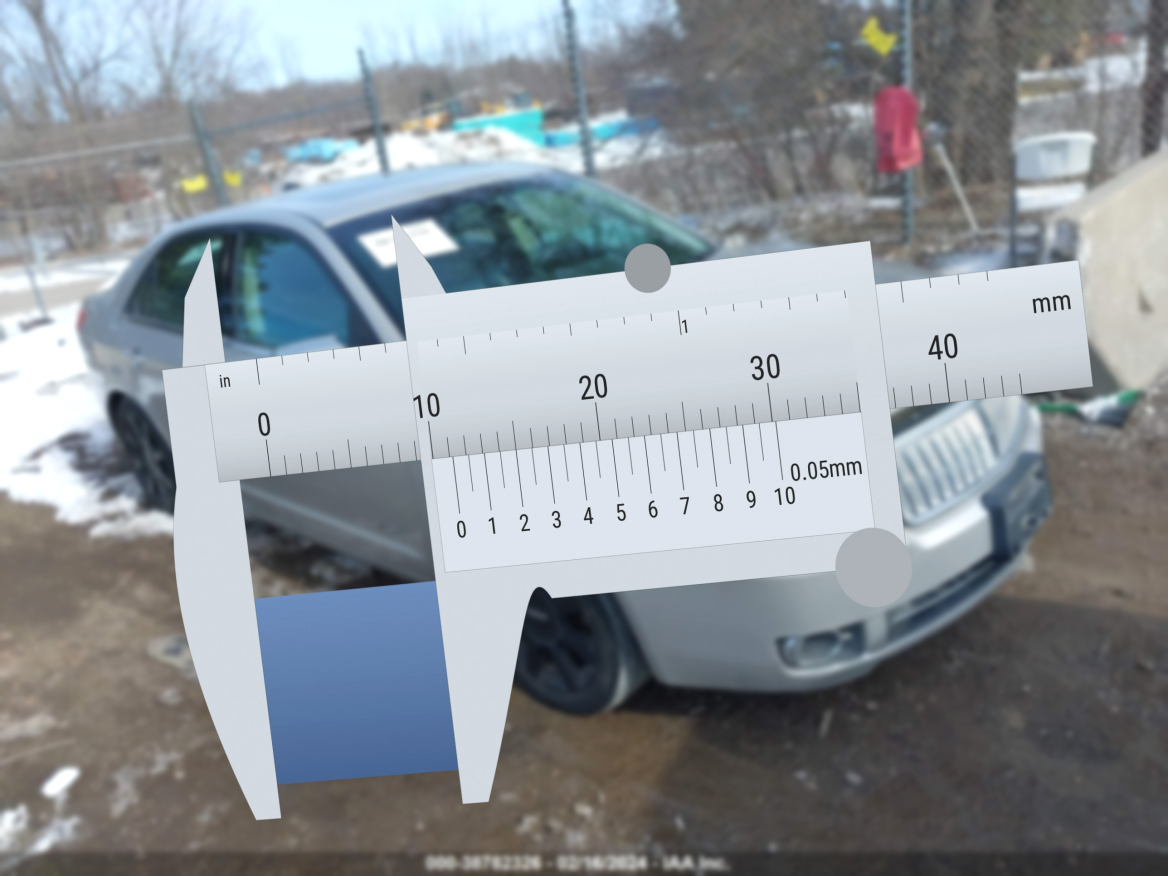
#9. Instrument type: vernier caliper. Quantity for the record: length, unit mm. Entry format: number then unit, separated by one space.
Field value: 11.2 mm
